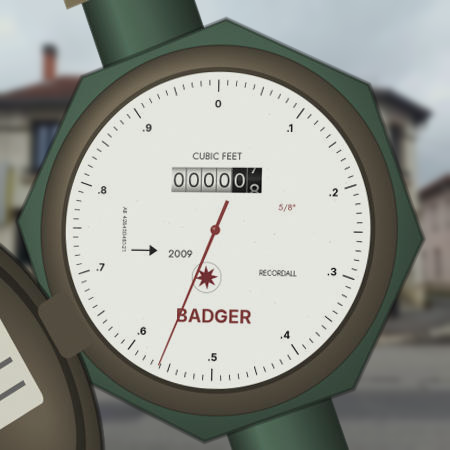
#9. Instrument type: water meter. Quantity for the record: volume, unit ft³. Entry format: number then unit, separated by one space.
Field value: 7.56 ft³
